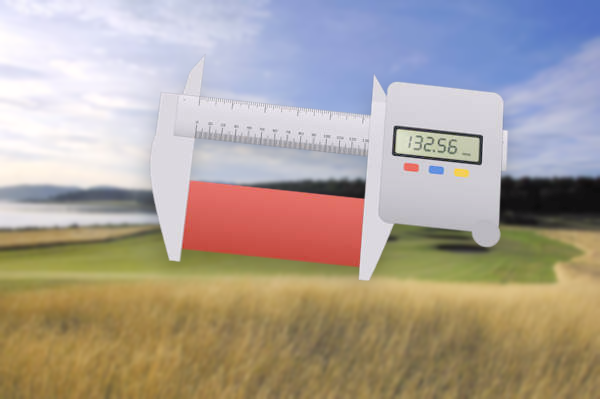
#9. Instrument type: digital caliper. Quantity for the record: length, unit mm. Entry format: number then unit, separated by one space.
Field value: 132.56 mm
